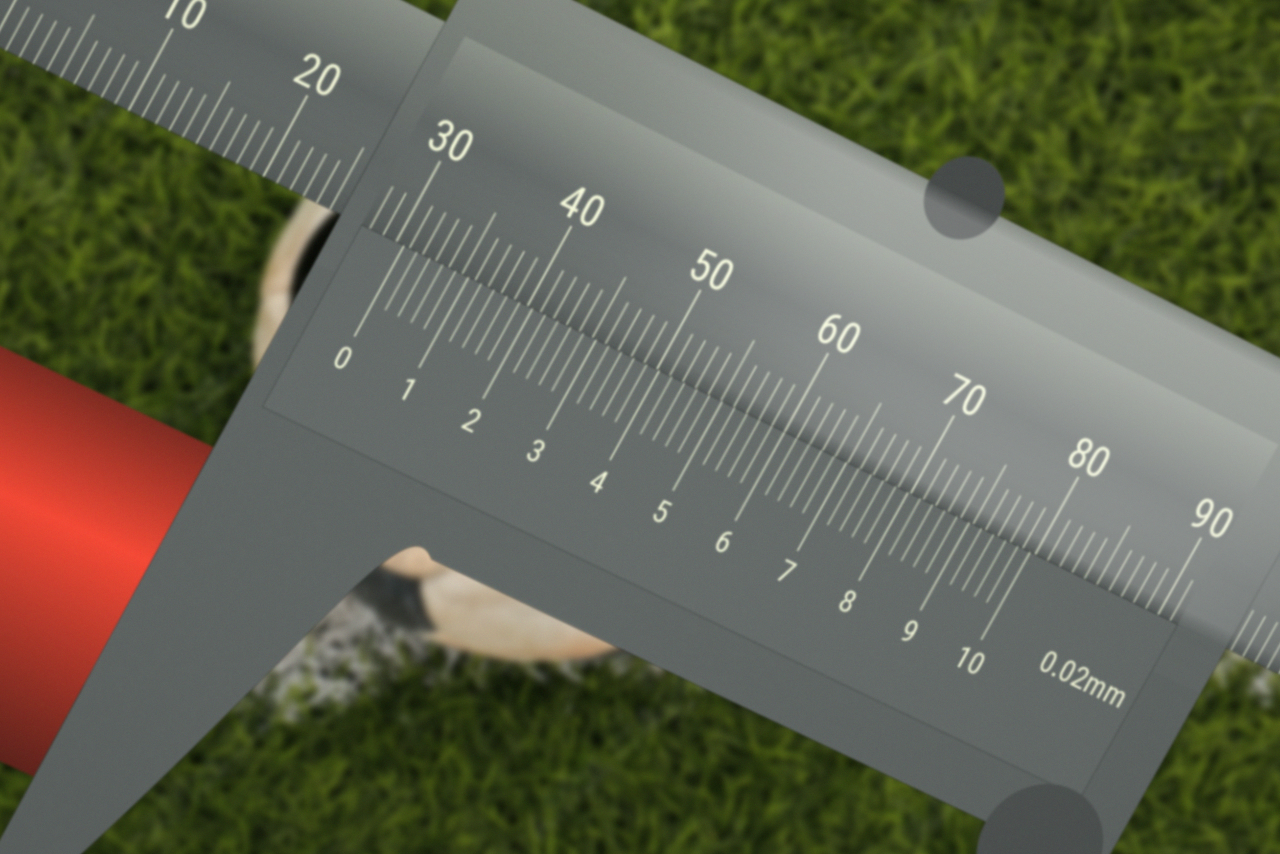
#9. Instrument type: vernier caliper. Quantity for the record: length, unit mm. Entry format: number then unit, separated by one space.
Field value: 30.6 mm
